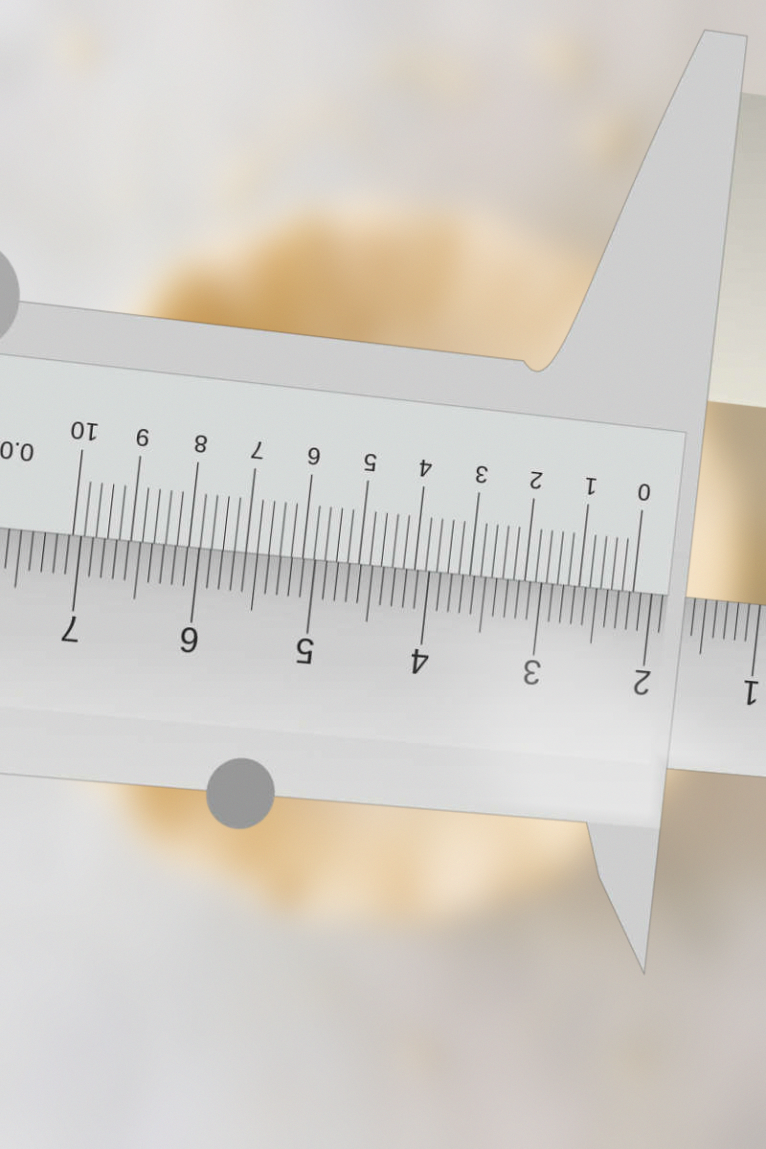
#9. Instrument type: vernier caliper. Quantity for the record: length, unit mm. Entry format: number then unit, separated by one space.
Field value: 21.7 mm
